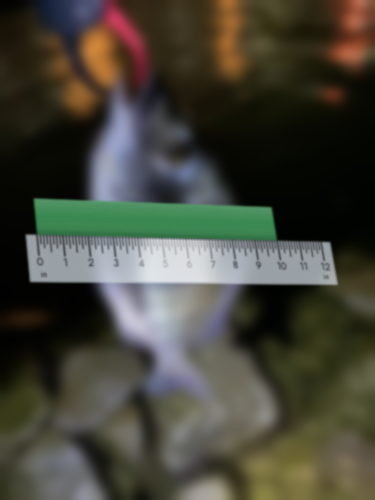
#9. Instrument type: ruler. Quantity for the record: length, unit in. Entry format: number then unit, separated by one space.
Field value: 10 in
